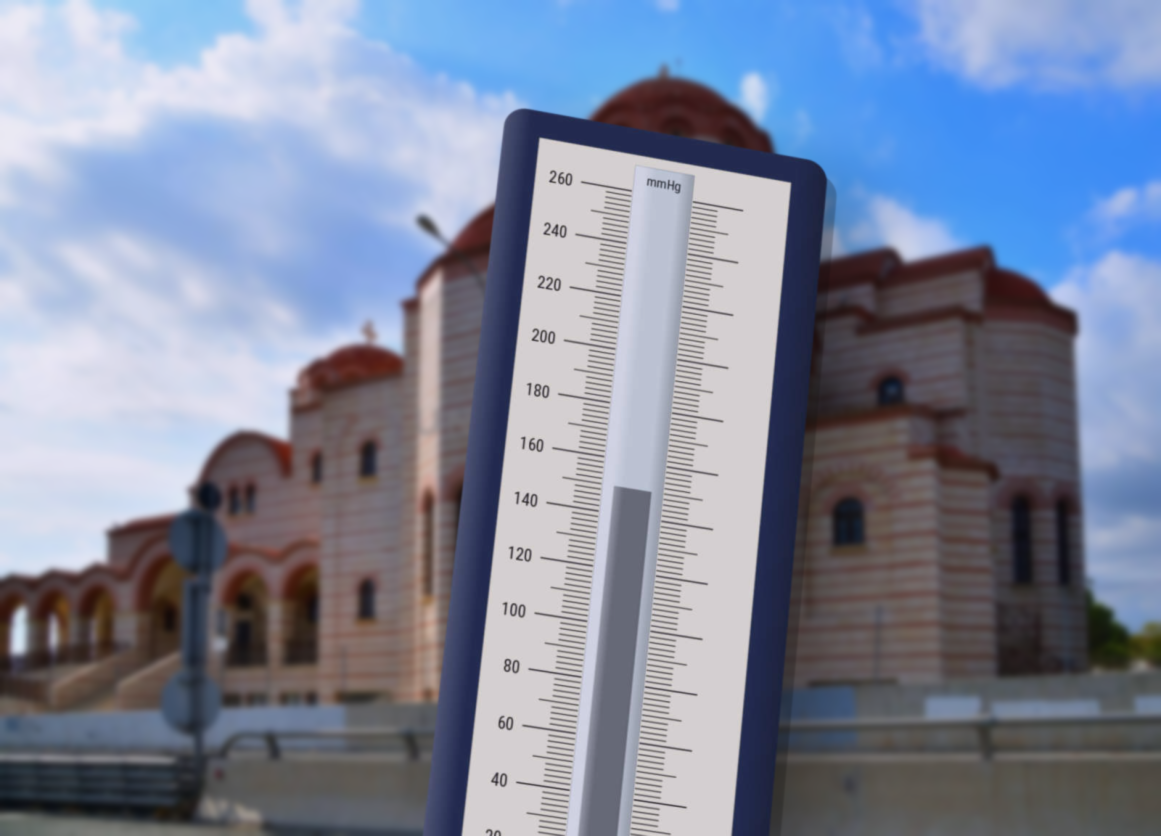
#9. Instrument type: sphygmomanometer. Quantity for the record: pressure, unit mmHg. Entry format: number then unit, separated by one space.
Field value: 150 mmHg
